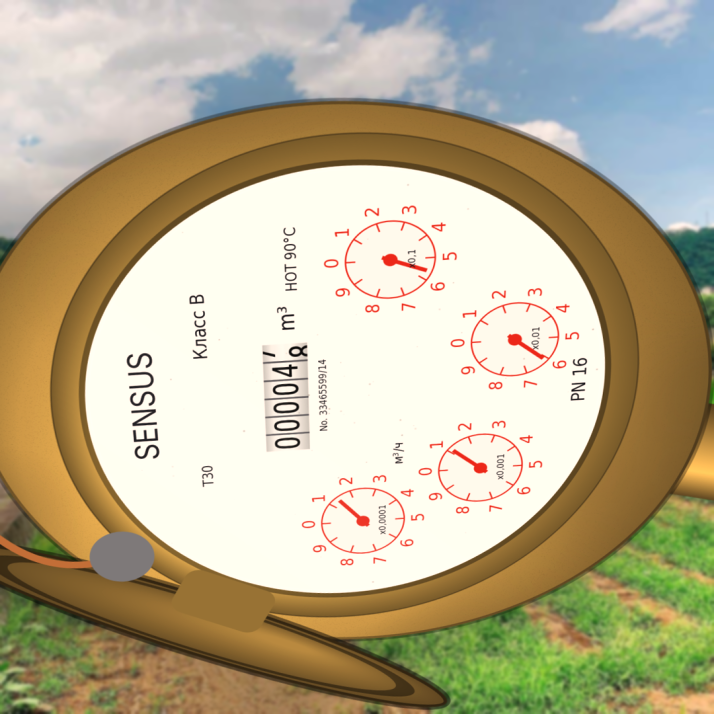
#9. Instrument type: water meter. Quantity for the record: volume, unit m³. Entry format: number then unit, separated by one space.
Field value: 47.5611 m³
